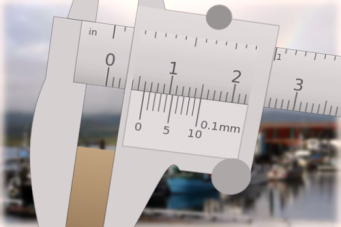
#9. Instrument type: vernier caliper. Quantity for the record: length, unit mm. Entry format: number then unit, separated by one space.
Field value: 6.0 mm
